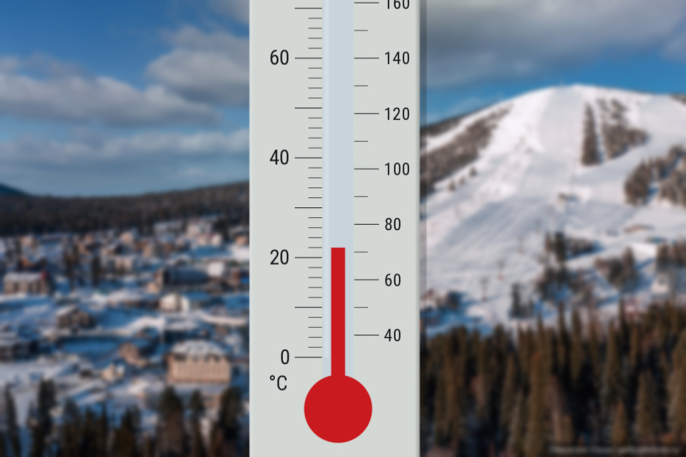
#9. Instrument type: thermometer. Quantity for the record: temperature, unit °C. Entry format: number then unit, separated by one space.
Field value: 22 °C
